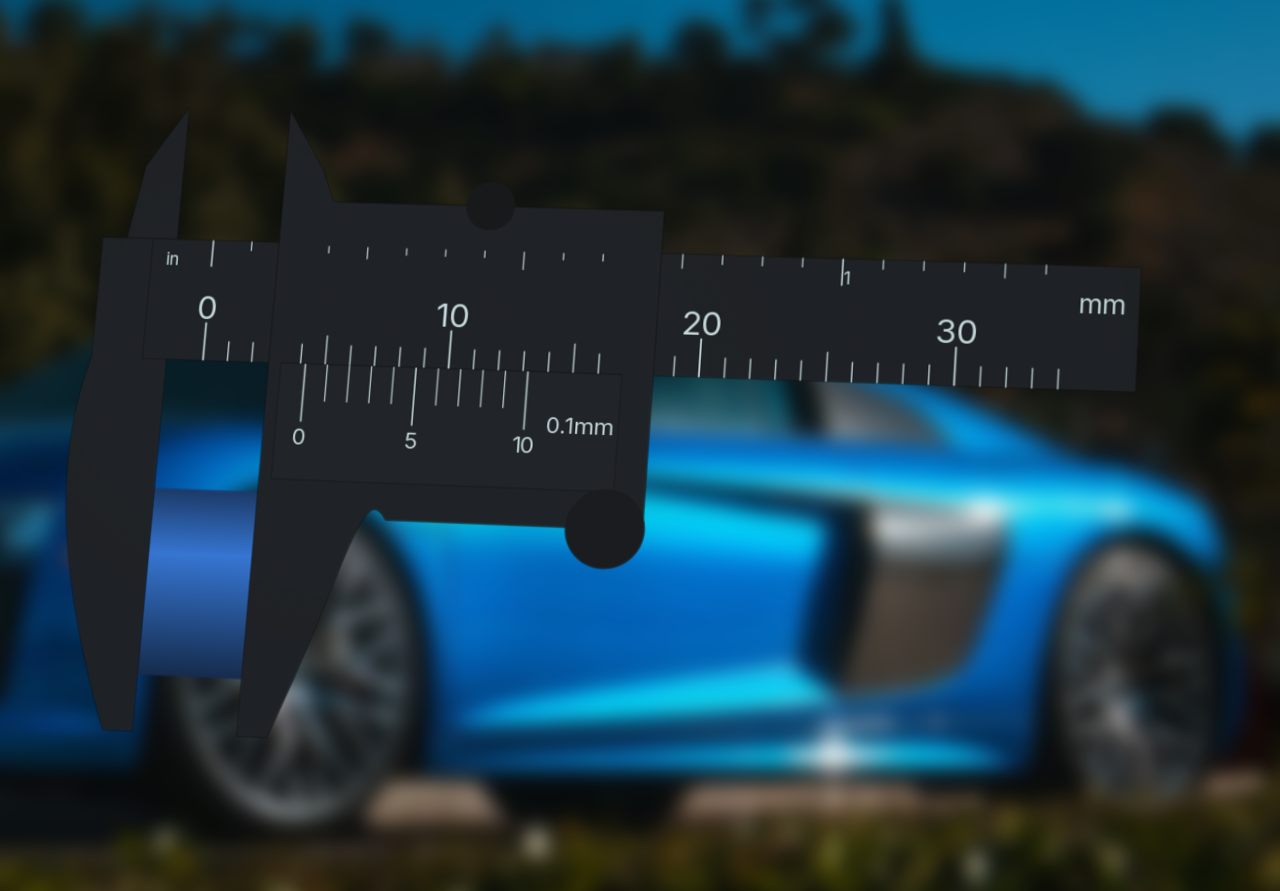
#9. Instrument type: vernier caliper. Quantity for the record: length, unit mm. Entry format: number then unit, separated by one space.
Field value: 4.2 mm
